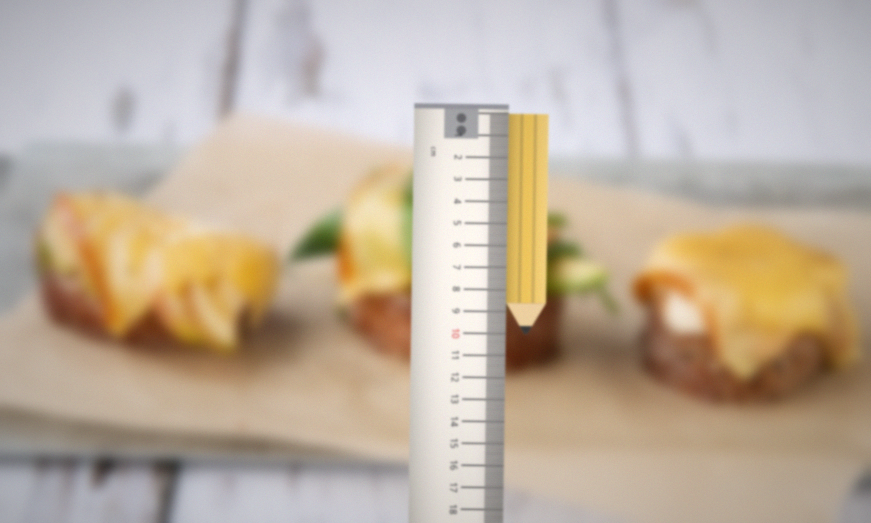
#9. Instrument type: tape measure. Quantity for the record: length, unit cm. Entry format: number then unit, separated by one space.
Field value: 10 cm
